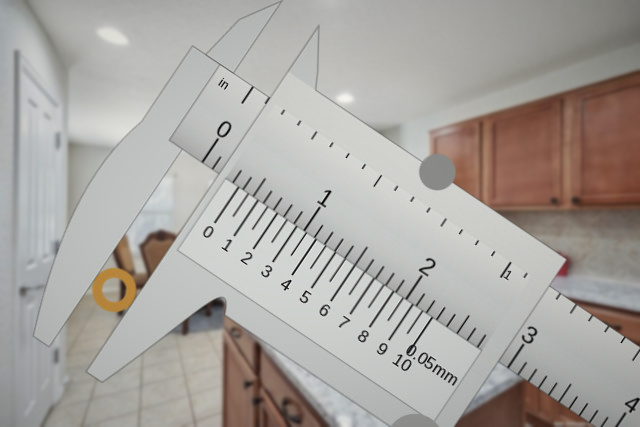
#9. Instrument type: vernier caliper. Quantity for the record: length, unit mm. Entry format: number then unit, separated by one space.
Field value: 3.6 mm
